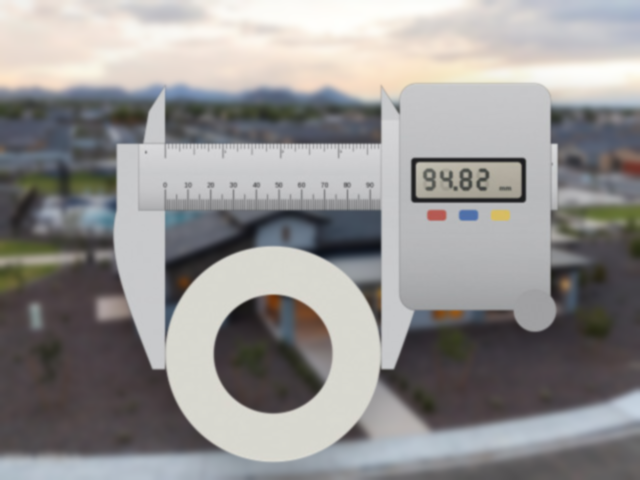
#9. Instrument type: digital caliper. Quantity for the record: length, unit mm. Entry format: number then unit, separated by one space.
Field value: 94.82 mm
